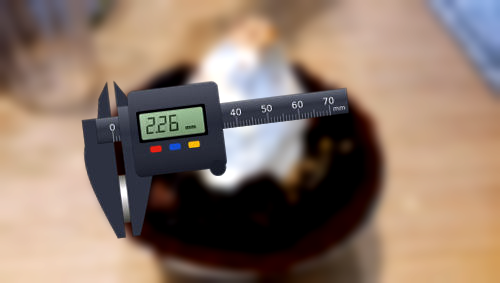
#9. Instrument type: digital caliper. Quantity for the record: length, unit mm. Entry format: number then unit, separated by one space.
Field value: 2.26 mm
